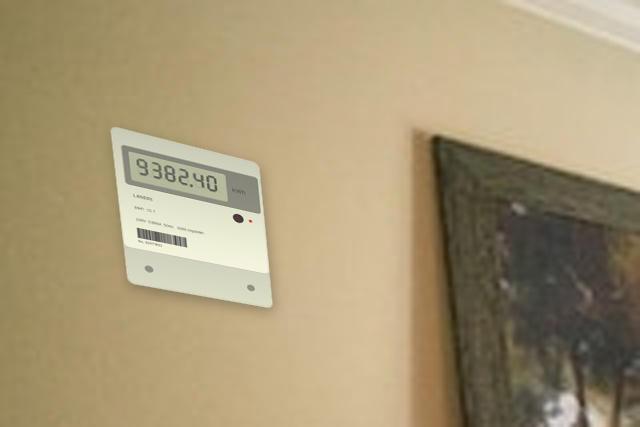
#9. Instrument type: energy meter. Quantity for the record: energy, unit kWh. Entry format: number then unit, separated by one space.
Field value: 9382.40 kWh
